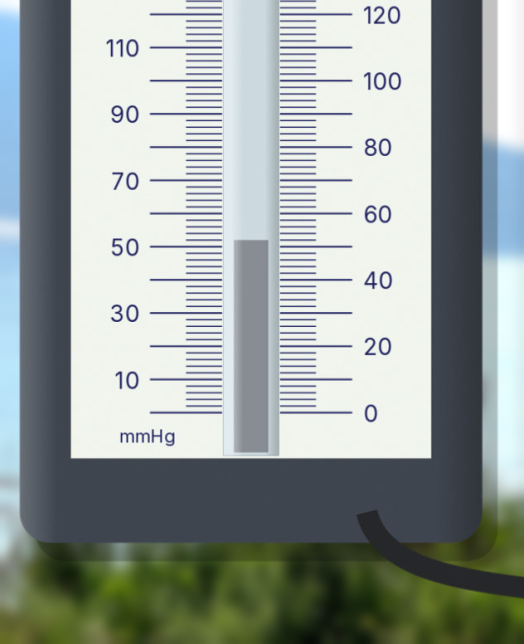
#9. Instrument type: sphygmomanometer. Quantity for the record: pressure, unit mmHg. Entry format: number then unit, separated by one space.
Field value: 52 mmHg
